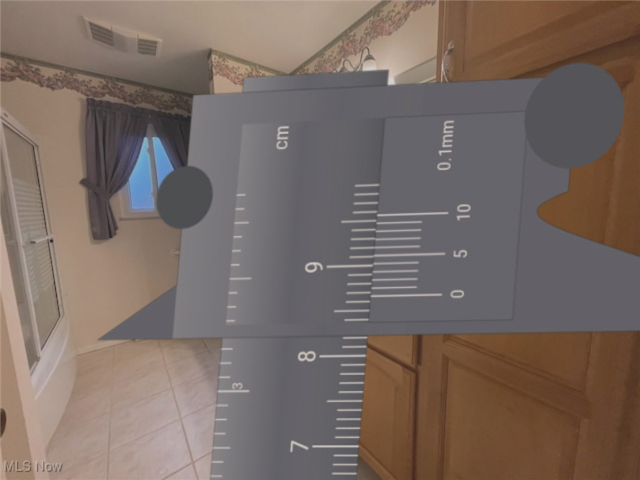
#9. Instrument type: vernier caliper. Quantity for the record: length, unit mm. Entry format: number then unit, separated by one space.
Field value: 86.6 mm
